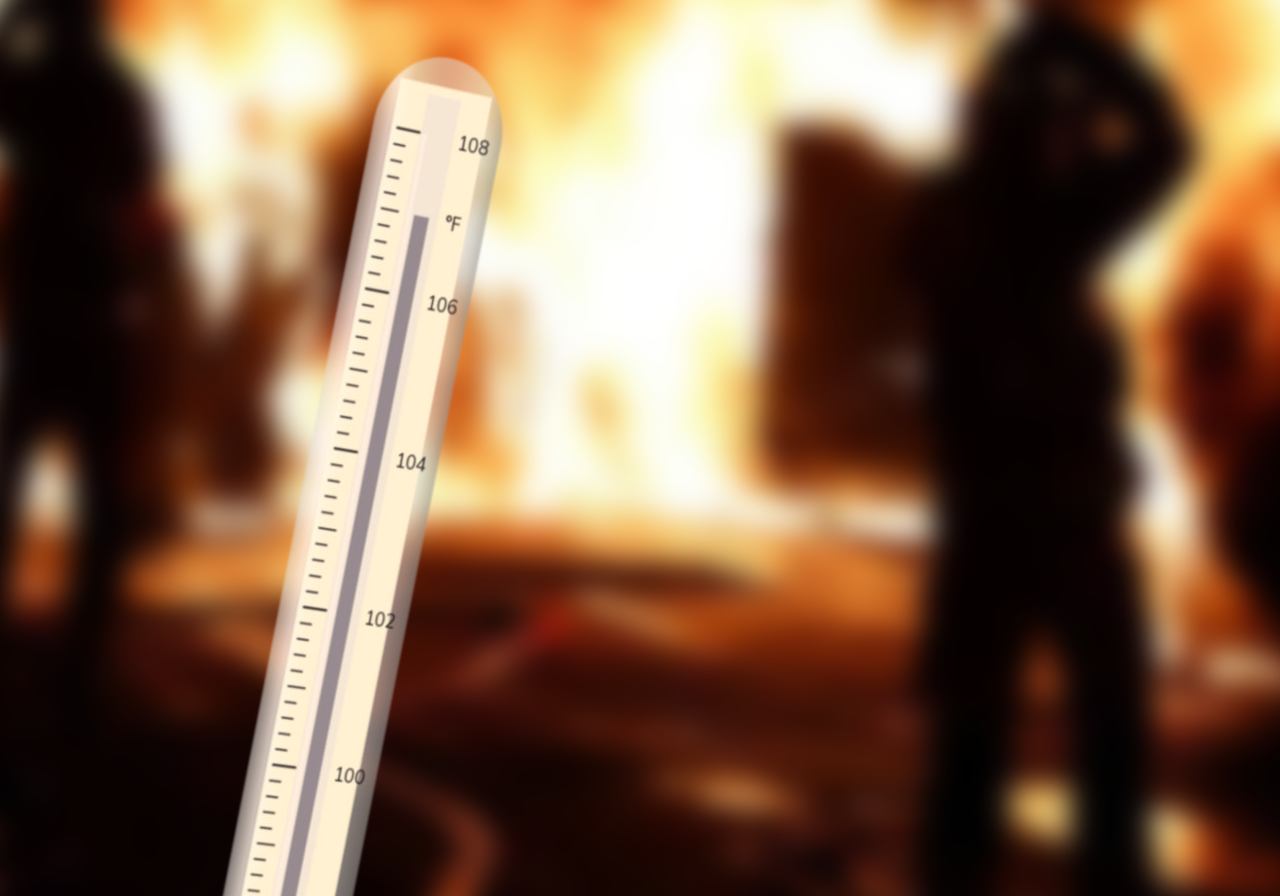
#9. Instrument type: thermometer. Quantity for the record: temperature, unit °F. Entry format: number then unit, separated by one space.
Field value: 107 °F
